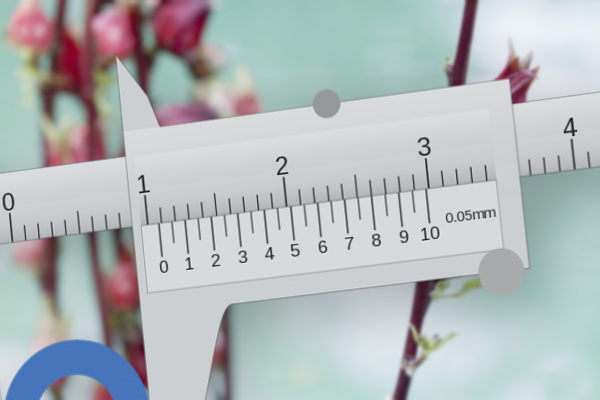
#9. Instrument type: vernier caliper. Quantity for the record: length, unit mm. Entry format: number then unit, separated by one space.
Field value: 10.8 mm
